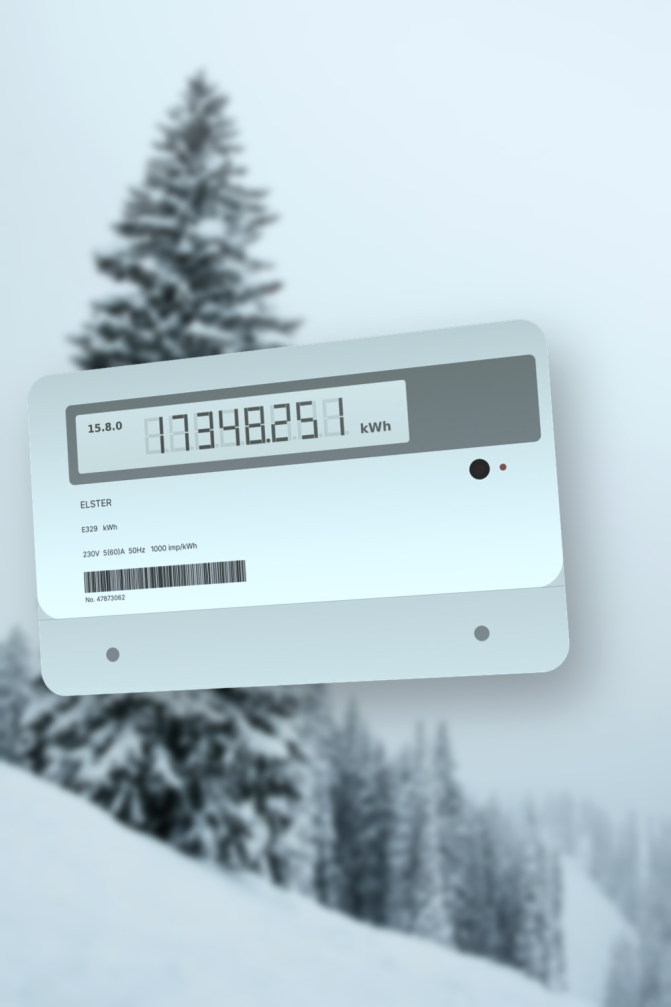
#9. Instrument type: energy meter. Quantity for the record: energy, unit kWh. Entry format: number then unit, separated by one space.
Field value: 17348.251 kWh
